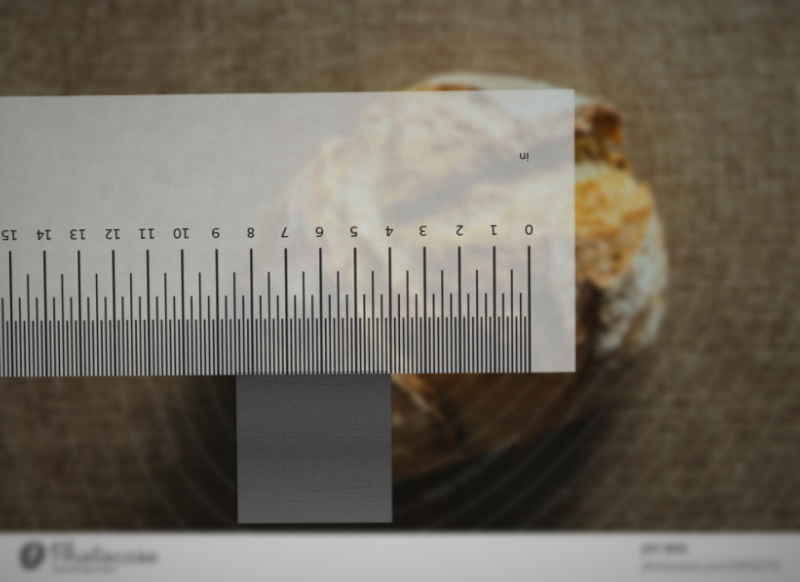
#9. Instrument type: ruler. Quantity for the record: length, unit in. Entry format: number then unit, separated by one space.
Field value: 4.5 in
